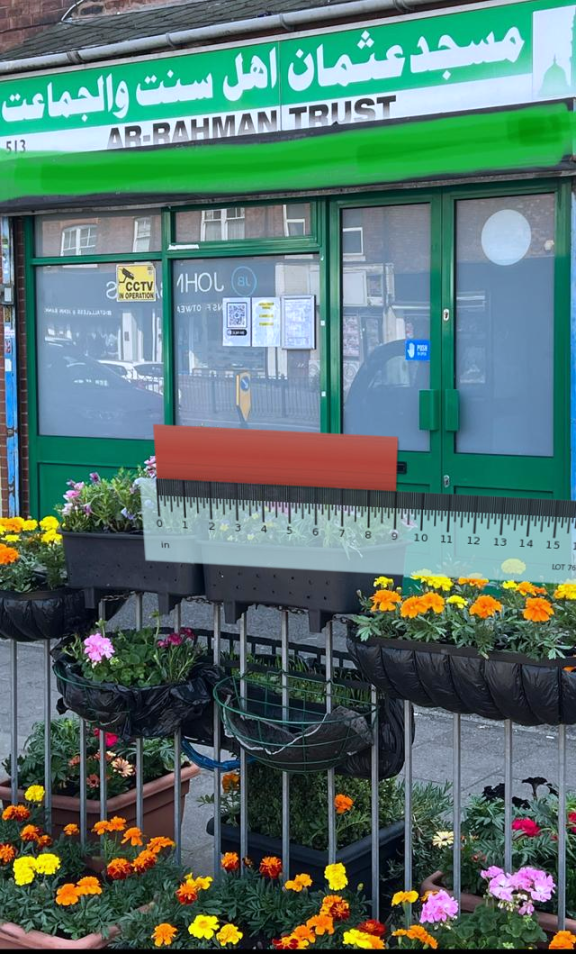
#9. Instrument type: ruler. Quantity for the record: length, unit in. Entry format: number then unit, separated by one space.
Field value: 9 in
